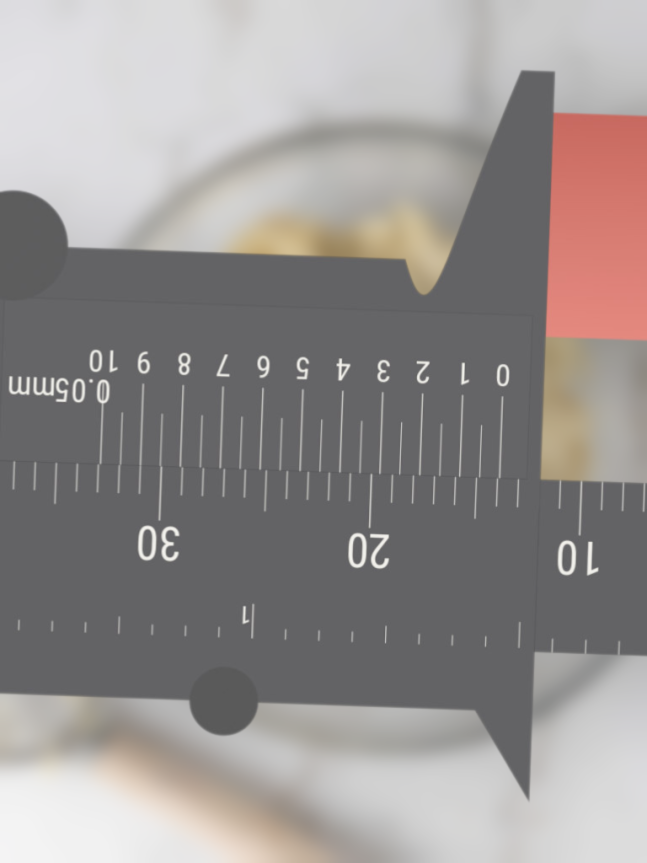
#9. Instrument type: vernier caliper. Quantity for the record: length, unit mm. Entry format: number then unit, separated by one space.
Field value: 13.9 mm
